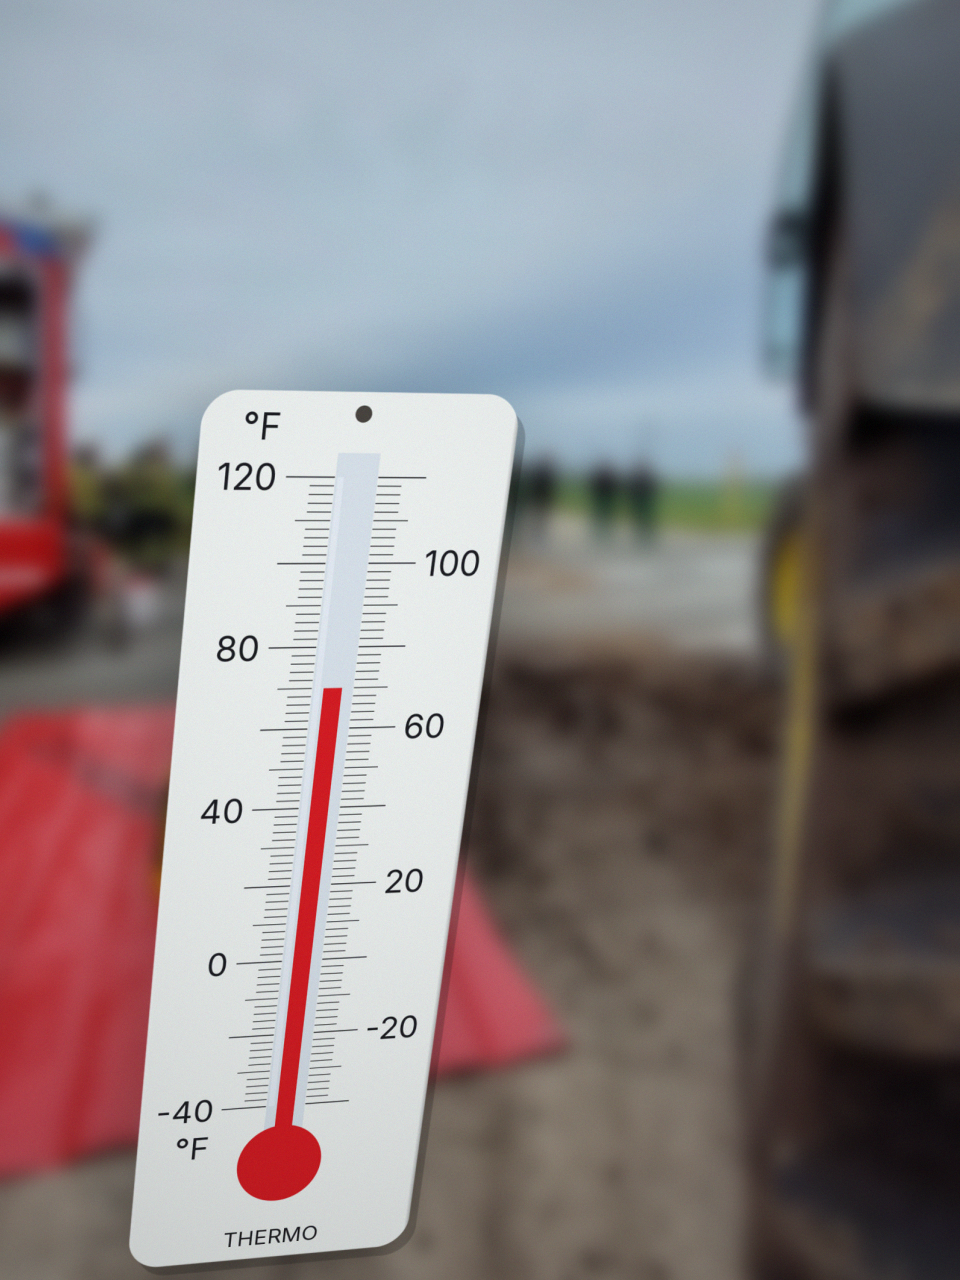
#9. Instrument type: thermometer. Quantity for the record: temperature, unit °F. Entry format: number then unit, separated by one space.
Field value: 70 °F
